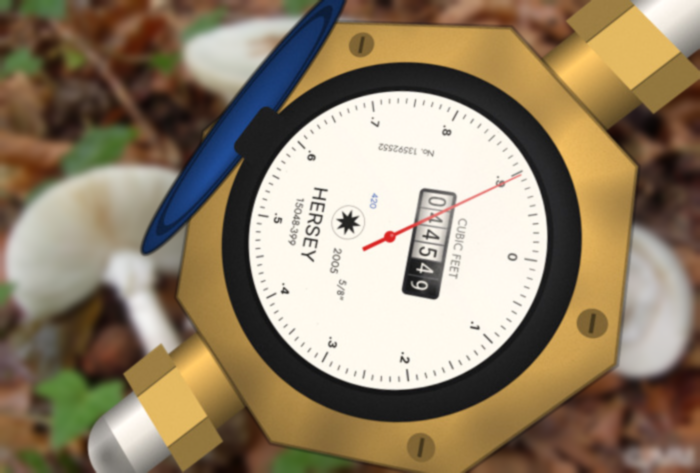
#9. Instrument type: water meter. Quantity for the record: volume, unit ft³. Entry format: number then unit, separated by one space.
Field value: 44548.90 ft³
